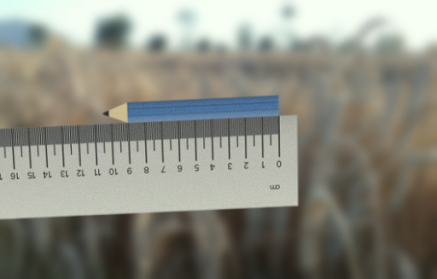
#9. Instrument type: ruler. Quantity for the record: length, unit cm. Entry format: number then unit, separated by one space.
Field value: 10.5 cm
